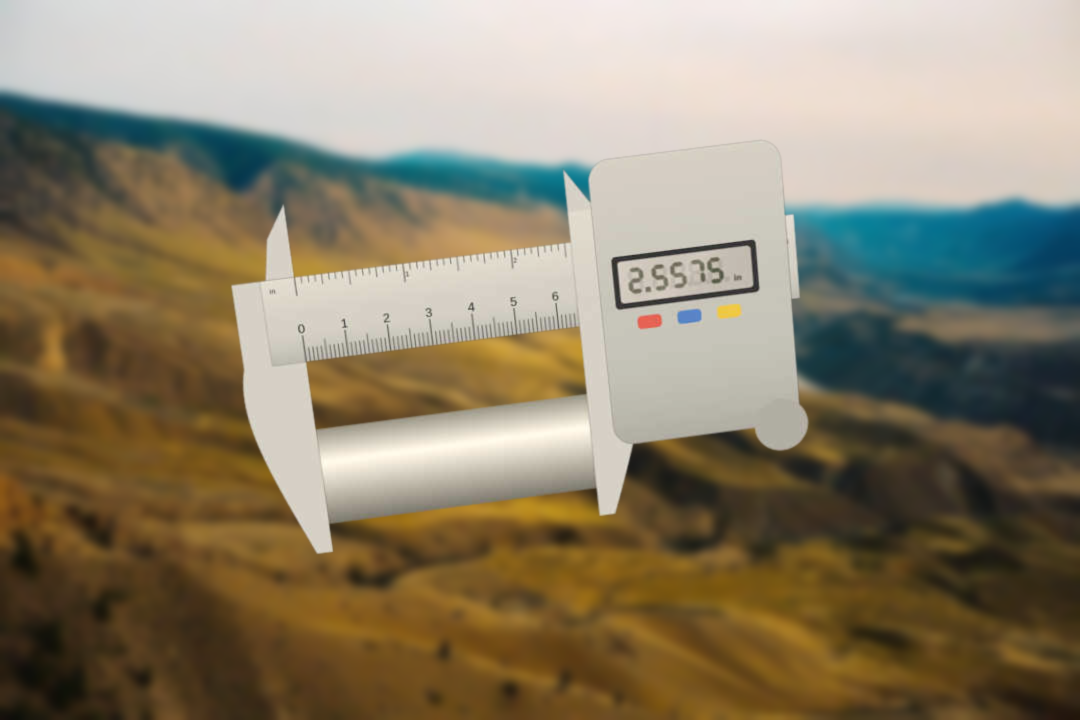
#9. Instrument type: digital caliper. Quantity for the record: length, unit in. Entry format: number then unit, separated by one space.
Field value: 2.5575 in
